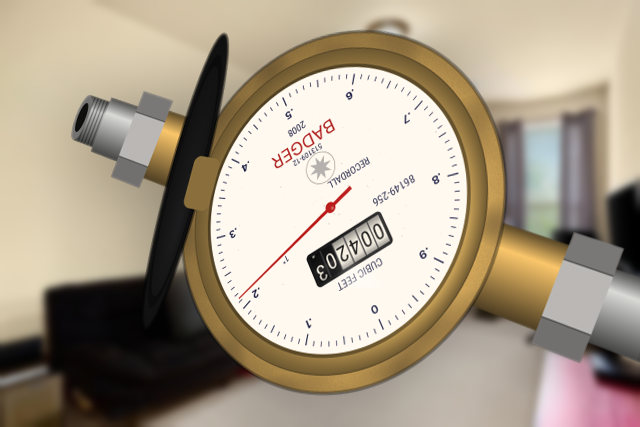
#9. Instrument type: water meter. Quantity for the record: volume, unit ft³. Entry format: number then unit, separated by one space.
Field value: 4203.21 ft³
